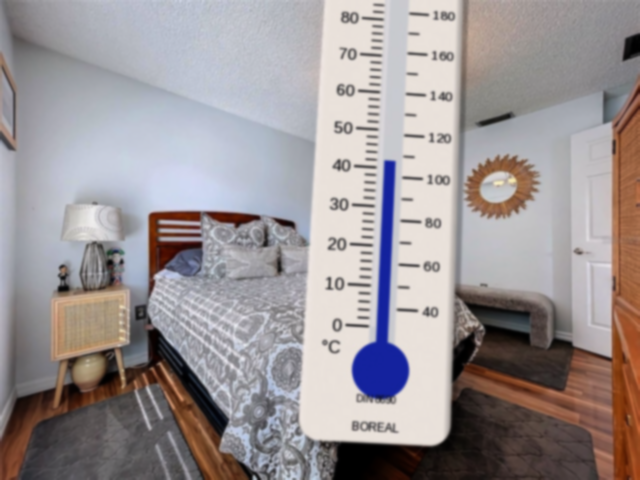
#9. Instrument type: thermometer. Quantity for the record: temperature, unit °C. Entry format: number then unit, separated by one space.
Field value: 42 °C
